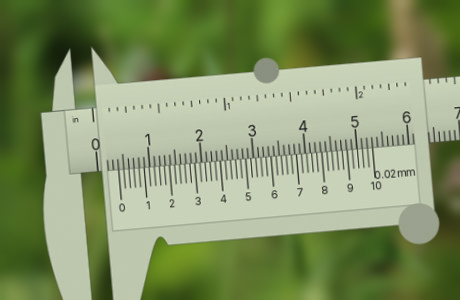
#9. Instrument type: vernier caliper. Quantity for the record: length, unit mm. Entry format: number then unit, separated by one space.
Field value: 4.0 mm
